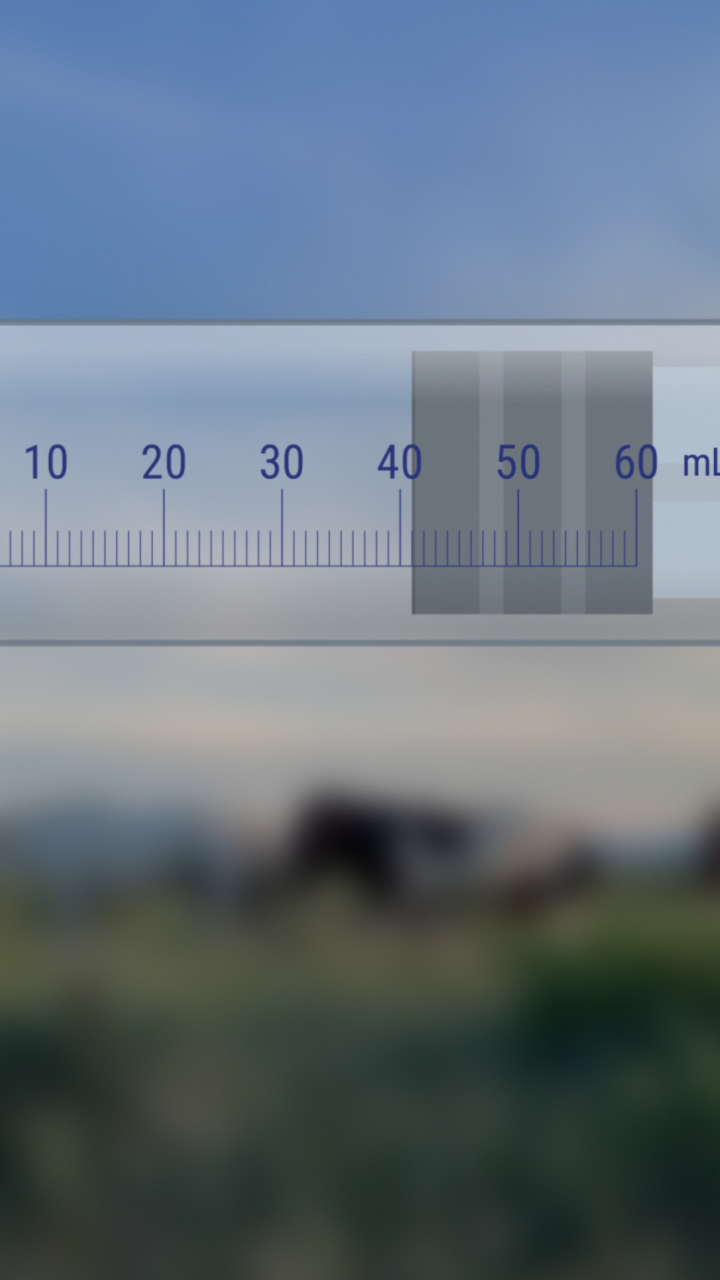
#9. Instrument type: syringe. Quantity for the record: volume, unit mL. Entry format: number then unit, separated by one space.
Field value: 41 mL
